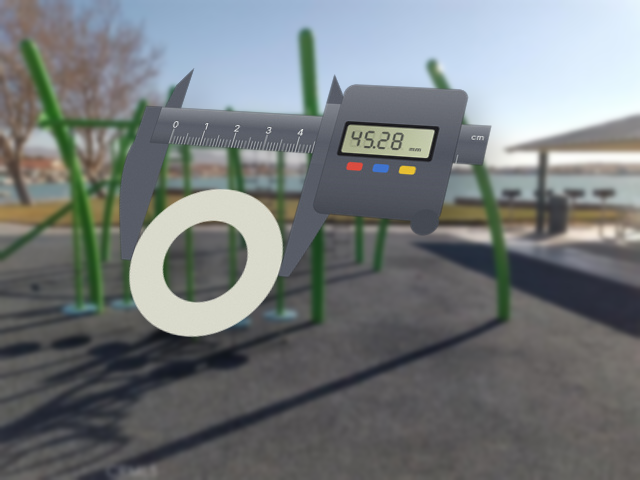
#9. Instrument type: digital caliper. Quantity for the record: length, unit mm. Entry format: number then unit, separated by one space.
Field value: 45.28 mm
